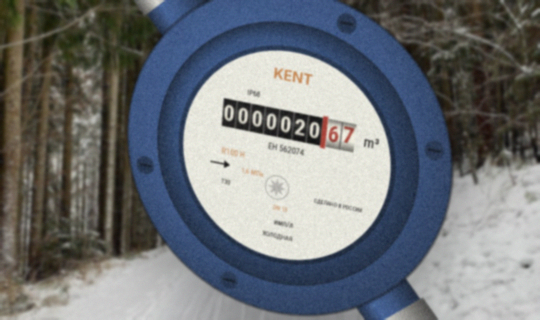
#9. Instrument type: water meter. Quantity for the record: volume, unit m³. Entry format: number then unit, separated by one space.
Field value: 20.67 m³
